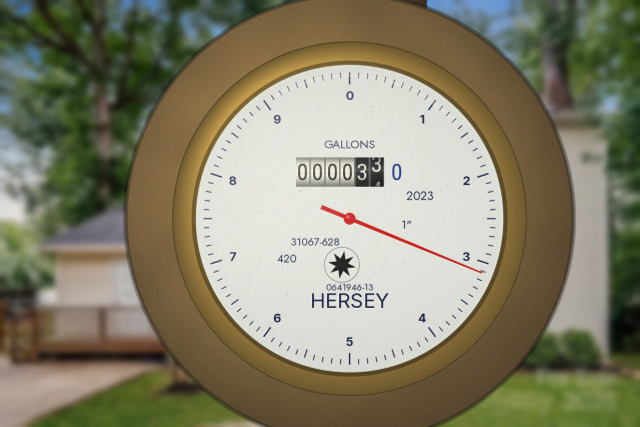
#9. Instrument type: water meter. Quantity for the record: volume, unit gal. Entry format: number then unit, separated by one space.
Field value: 333.1 gal
